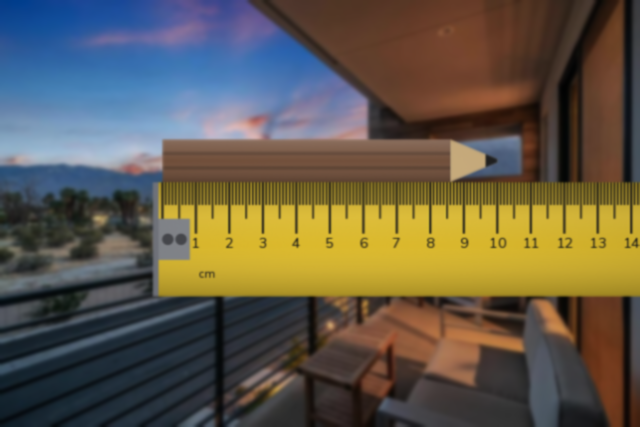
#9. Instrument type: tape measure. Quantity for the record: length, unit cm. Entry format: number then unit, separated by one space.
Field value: 10 cm
